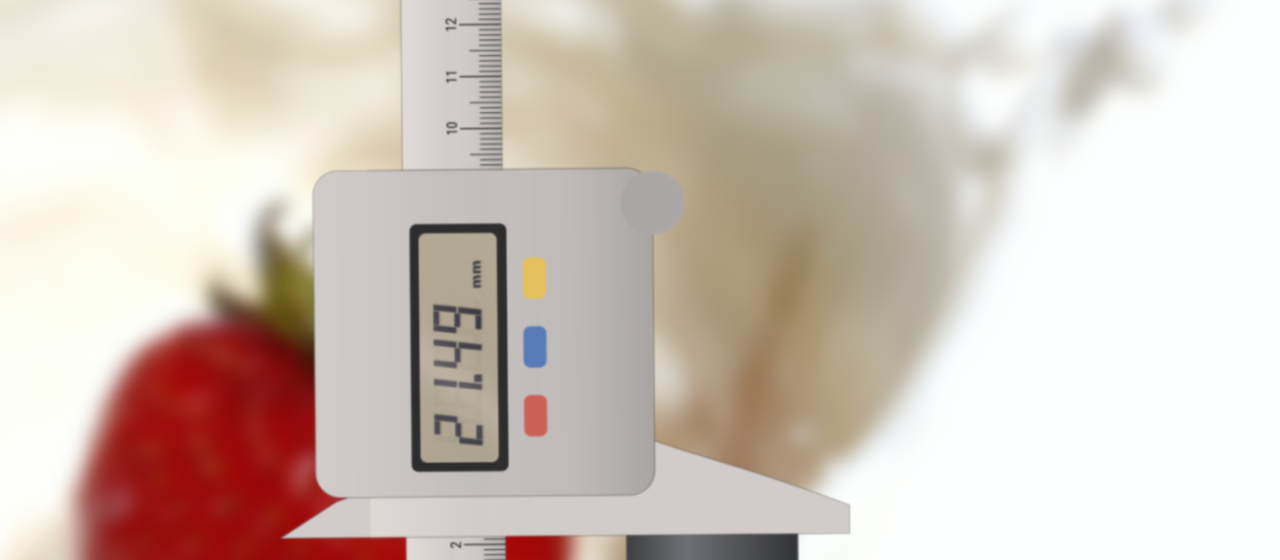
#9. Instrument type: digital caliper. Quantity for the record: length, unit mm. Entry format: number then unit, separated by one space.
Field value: 21.49 mm
